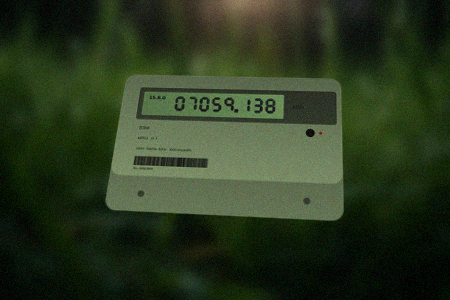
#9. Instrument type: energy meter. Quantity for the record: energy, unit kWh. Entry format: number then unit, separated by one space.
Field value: 7059.138 kWh
